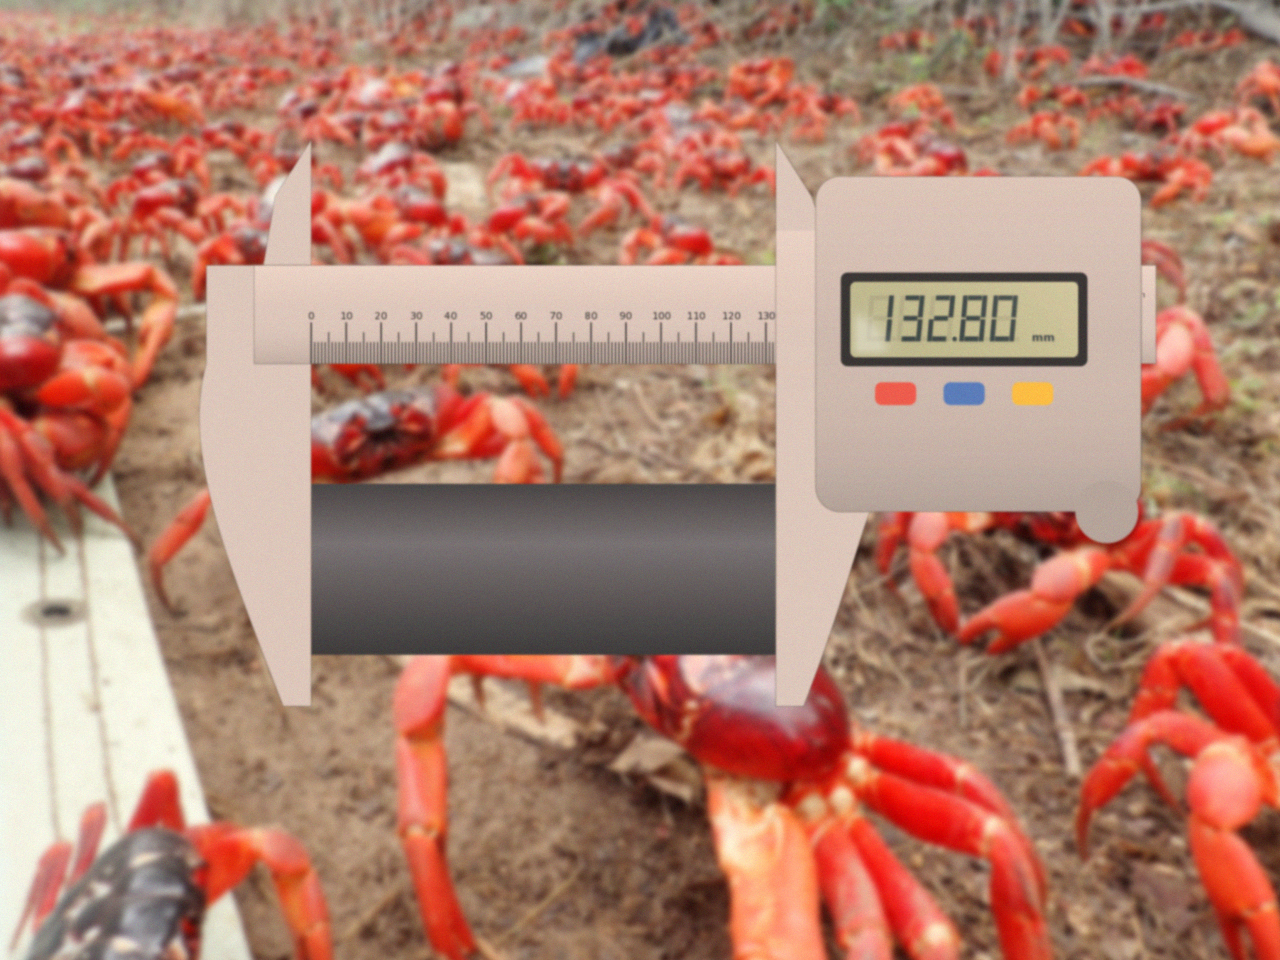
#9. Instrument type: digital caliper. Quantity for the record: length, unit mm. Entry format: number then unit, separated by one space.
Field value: 132.80 mm
